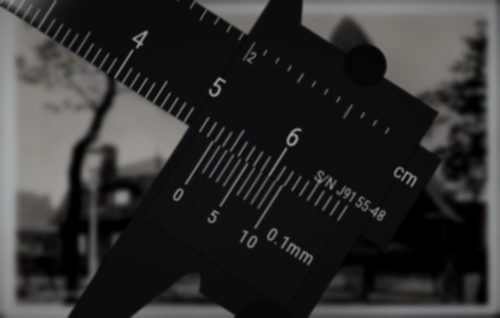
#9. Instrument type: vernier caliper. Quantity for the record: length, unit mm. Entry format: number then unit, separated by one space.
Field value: 52.8 mm
